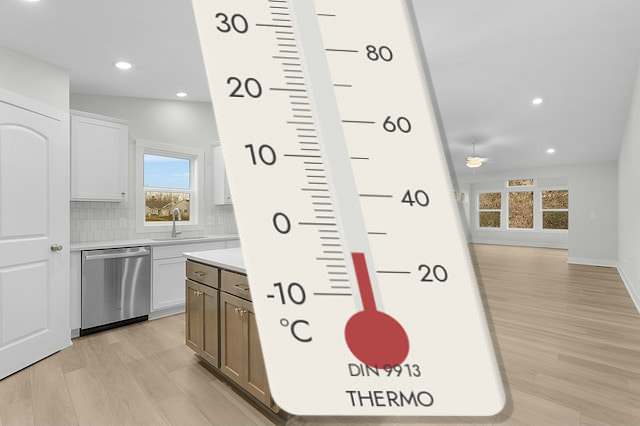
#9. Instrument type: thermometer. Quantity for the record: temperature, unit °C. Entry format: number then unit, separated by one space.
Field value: -4 °C
